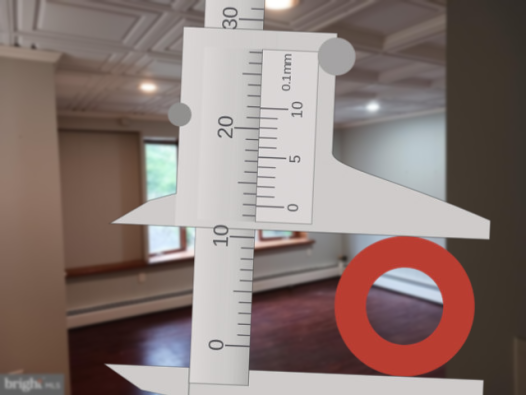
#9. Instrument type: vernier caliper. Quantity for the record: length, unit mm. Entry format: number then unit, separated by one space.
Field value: 12.9 mm
